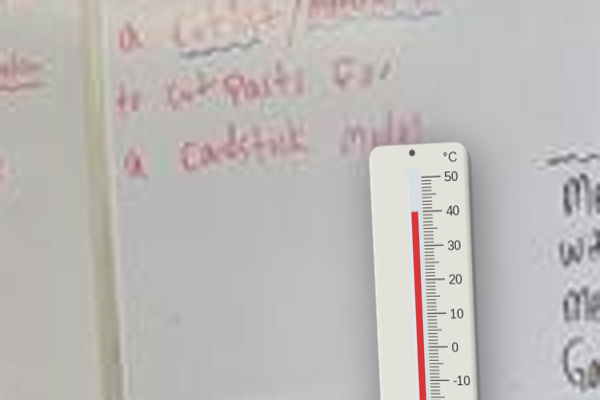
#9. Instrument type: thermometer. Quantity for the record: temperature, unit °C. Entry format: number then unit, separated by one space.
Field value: 40 °C
